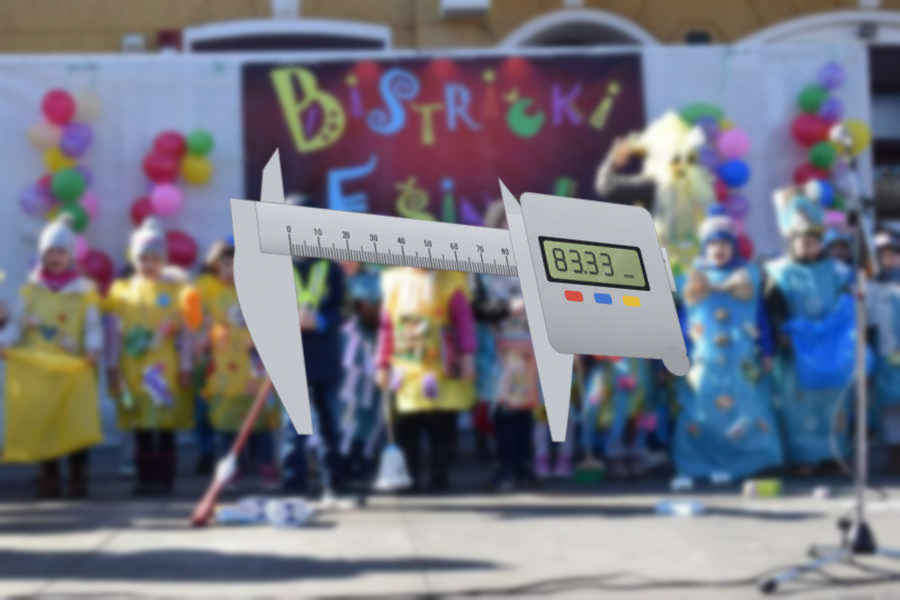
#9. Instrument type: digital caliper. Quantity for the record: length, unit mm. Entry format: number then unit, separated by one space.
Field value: 83.33 mm
